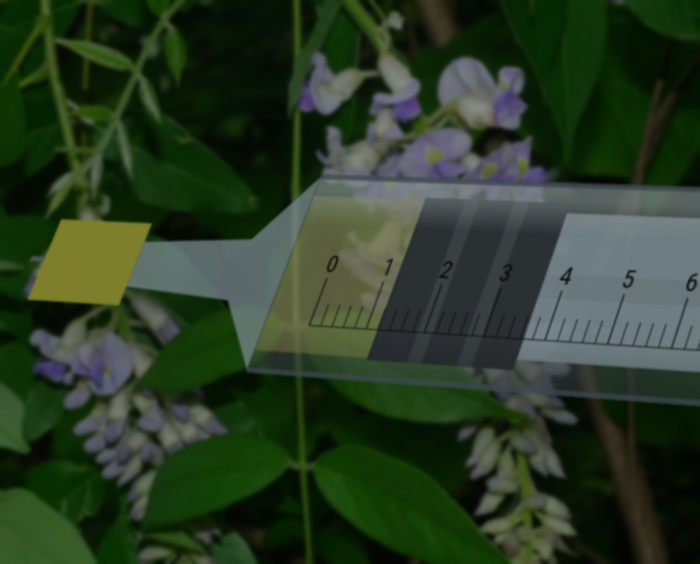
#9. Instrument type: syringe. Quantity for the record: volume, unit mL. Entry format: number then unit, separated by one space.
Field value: 1.2 mL
